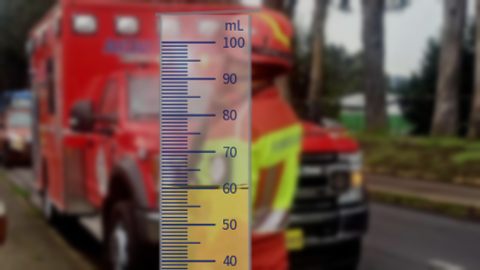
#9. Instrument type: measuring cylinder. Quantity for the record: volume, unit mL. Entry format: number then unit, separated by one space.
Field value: 60 mL
